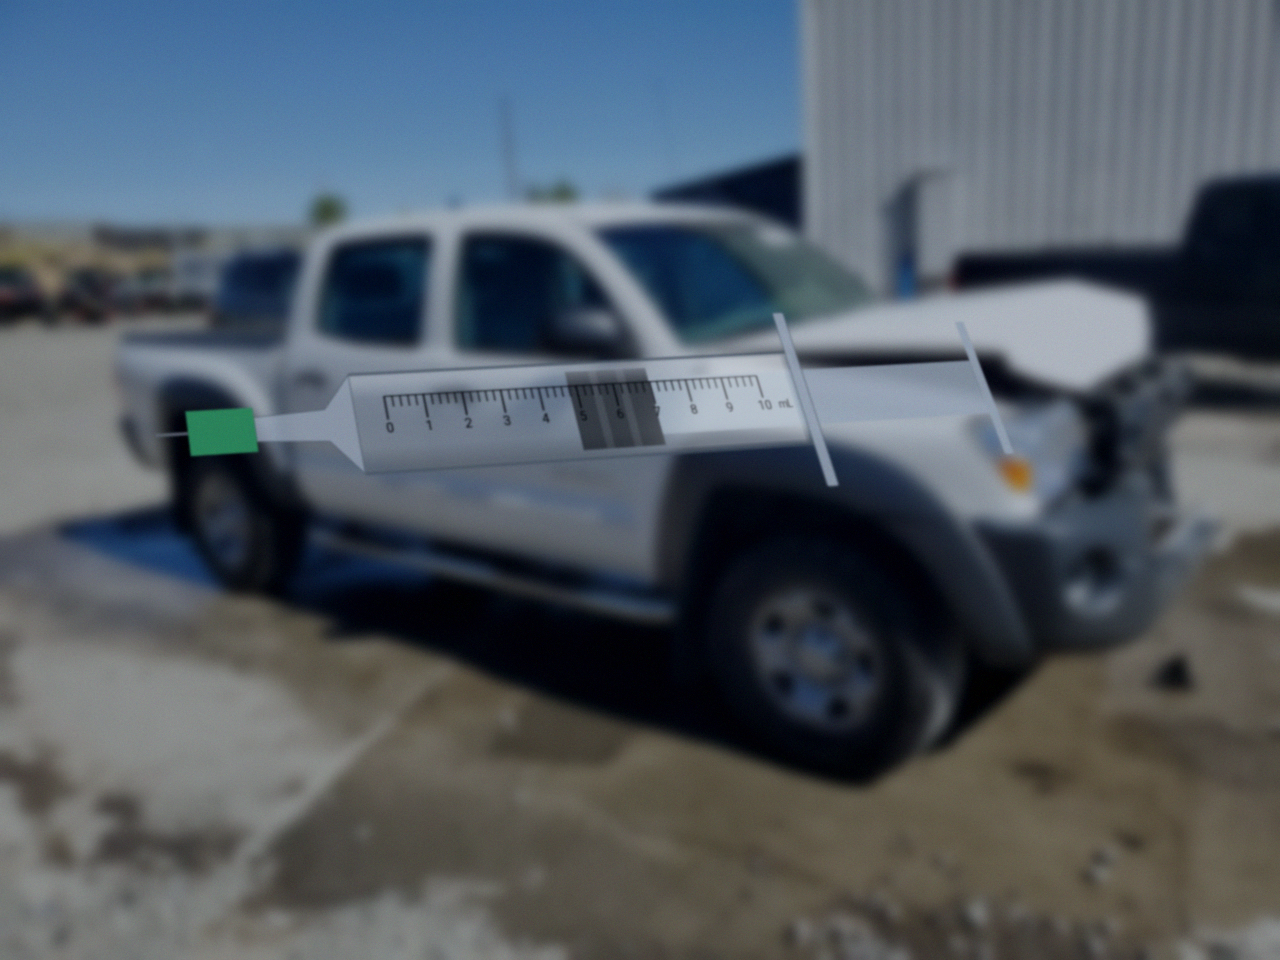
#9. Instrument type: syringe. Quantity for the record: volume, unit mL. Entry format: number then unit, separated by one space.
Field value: 4.8 mL
